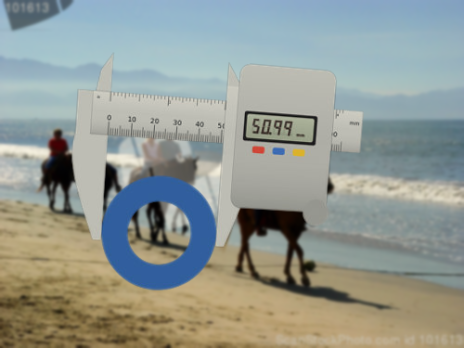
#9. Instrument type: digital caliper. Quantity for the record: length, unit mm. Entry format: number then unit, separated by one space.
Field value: 50.99 mm
